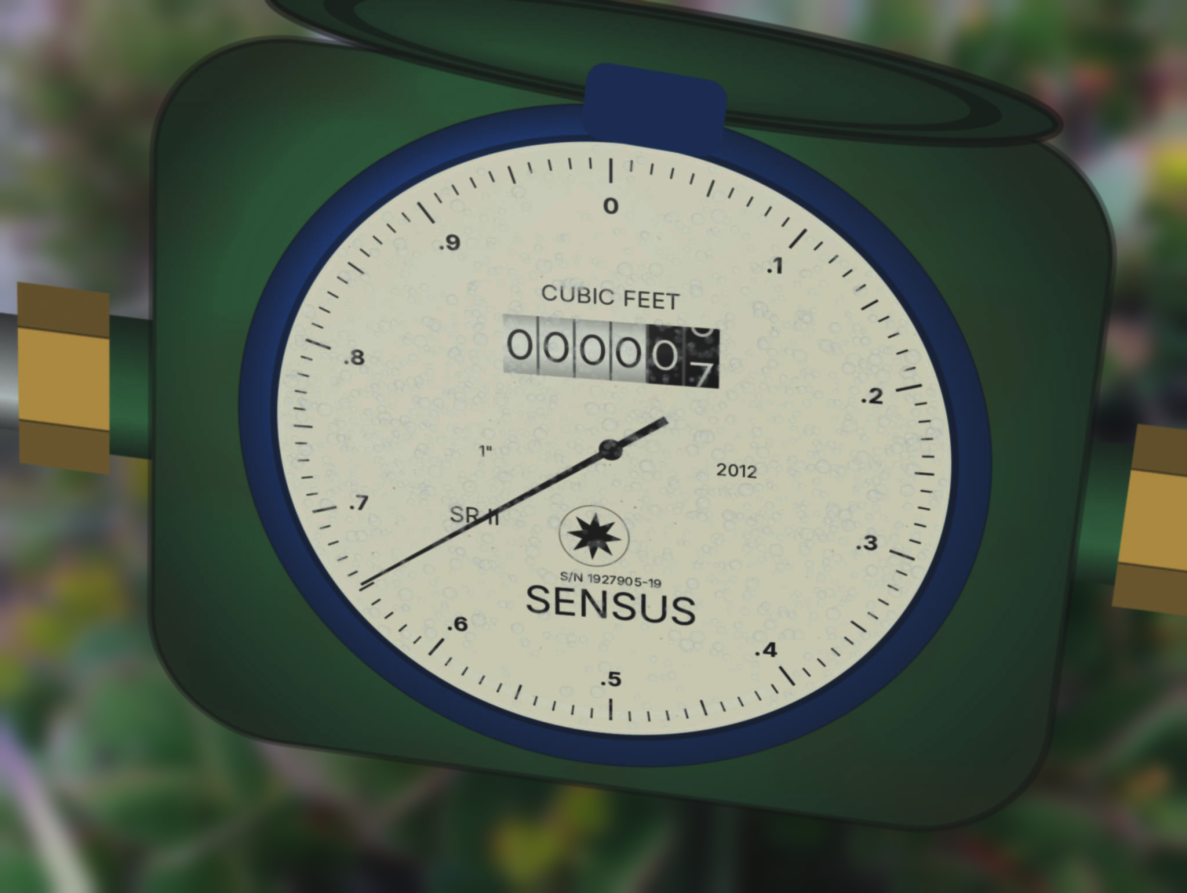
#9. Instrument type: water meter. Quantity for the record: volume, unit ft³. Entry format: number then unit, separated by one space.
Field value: 6.65 ft³
